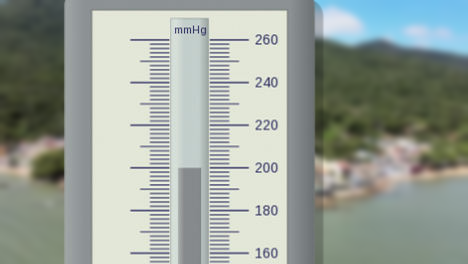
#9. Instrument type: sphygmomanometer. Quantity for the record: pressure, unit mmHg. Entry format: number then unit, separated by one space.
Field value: 200 mmHg
